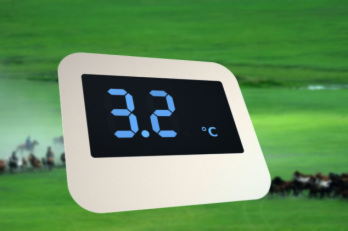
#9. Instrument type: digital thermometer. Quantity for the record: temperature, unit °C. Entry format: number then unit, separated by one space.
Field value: 3.2 °C
